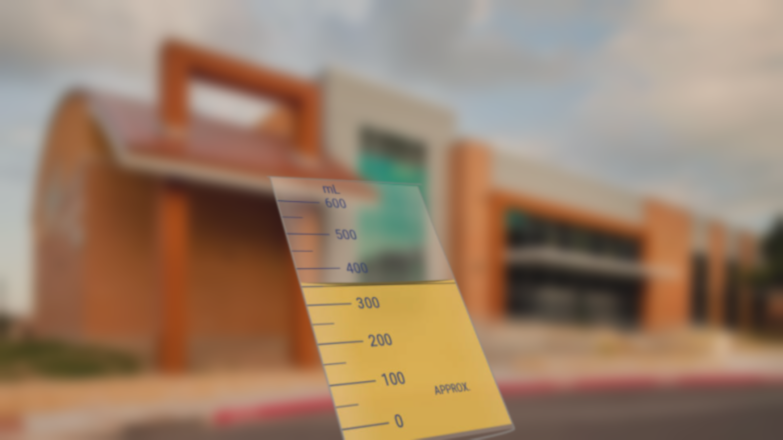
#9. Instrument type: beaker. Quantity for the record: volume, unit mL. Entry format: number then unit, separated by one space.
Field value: 350 mL
